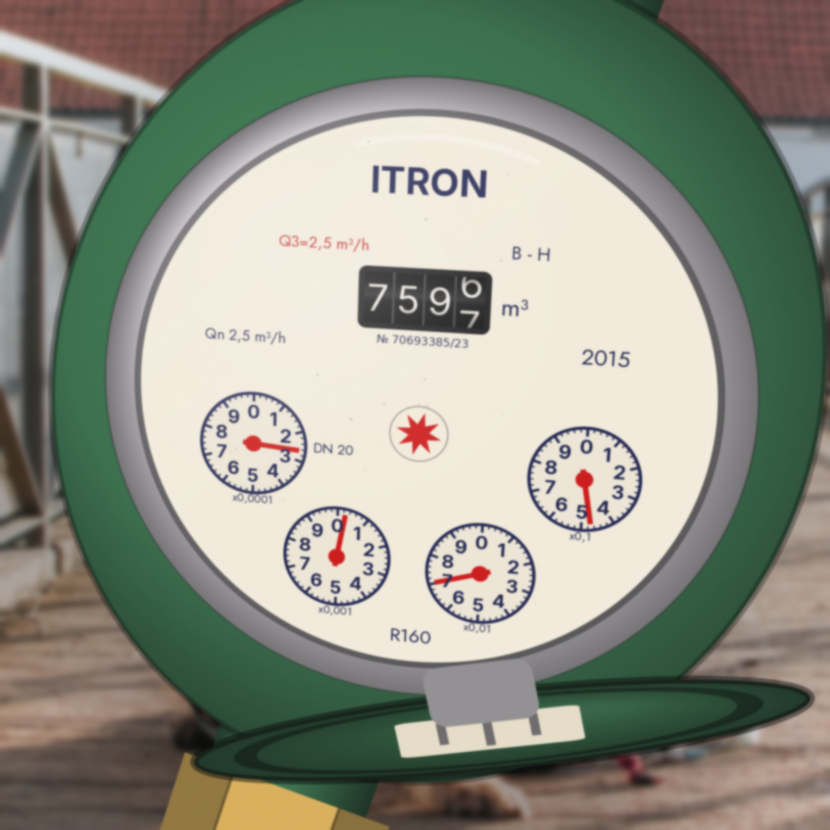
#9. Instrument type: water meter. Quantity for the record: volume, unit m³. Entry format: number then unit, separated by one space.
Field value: 7596.4702 m³
